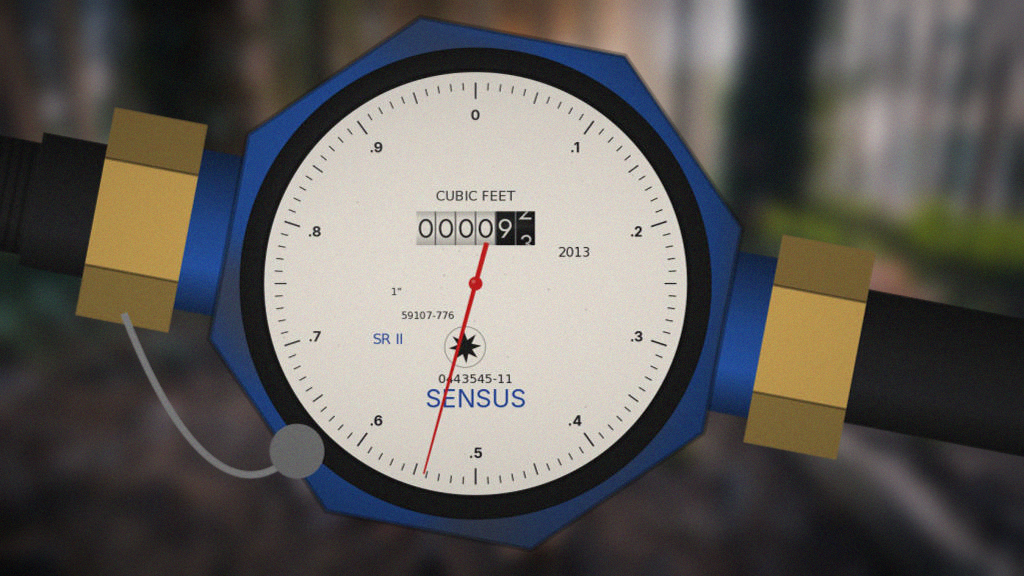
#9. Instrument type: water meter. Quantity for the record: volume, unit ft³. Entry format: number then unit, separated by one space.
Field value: 92.54 ft³
